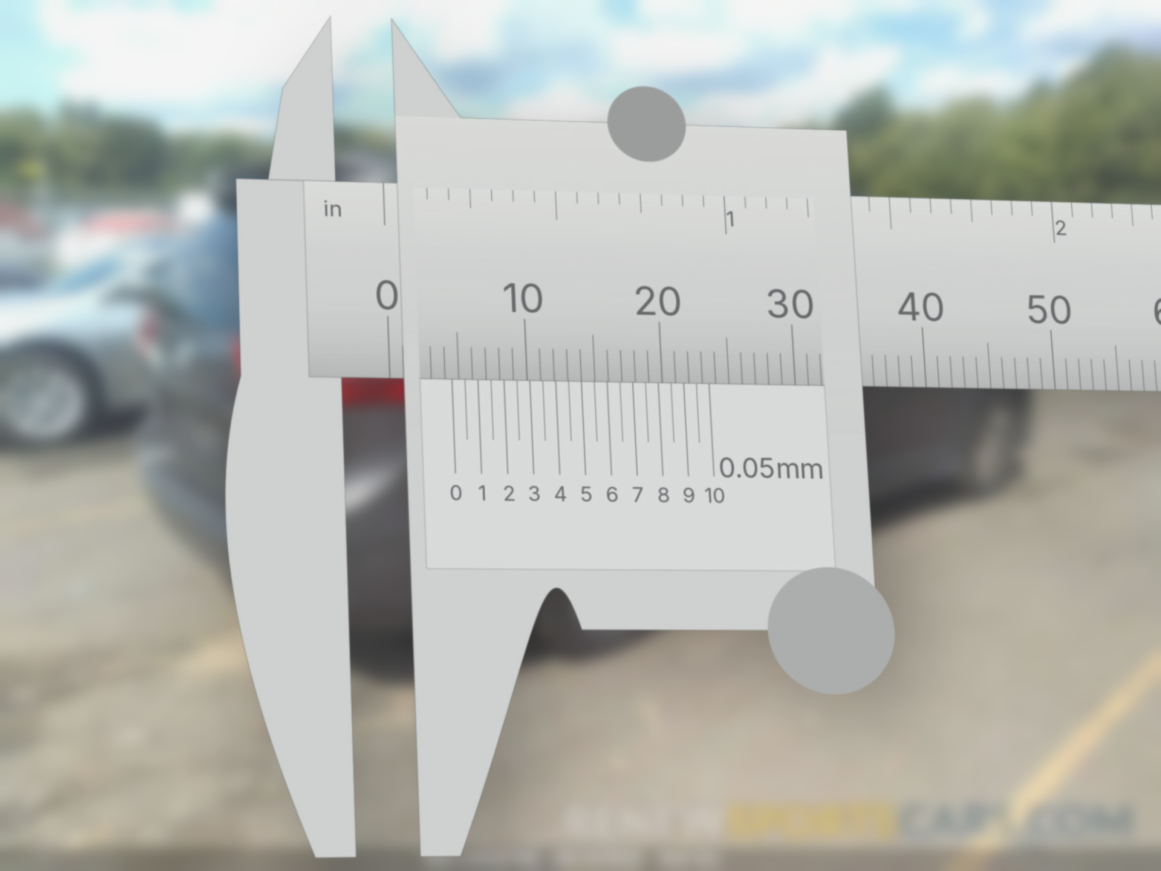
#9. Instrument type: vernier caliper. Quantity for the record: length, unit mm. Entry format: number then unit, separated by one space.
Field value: 4.5 mm
